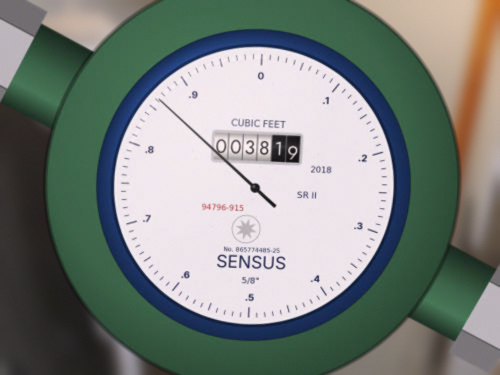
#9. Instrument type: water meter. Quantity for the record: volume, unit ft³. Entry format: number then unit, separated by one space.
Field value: 3818.86 ft³
